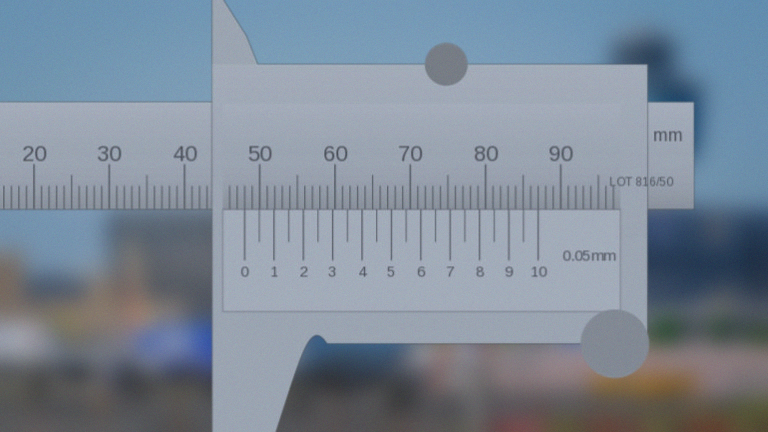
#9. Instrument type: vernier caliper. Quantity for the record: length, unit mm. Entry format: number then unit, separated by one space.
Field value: 48.0 mm
